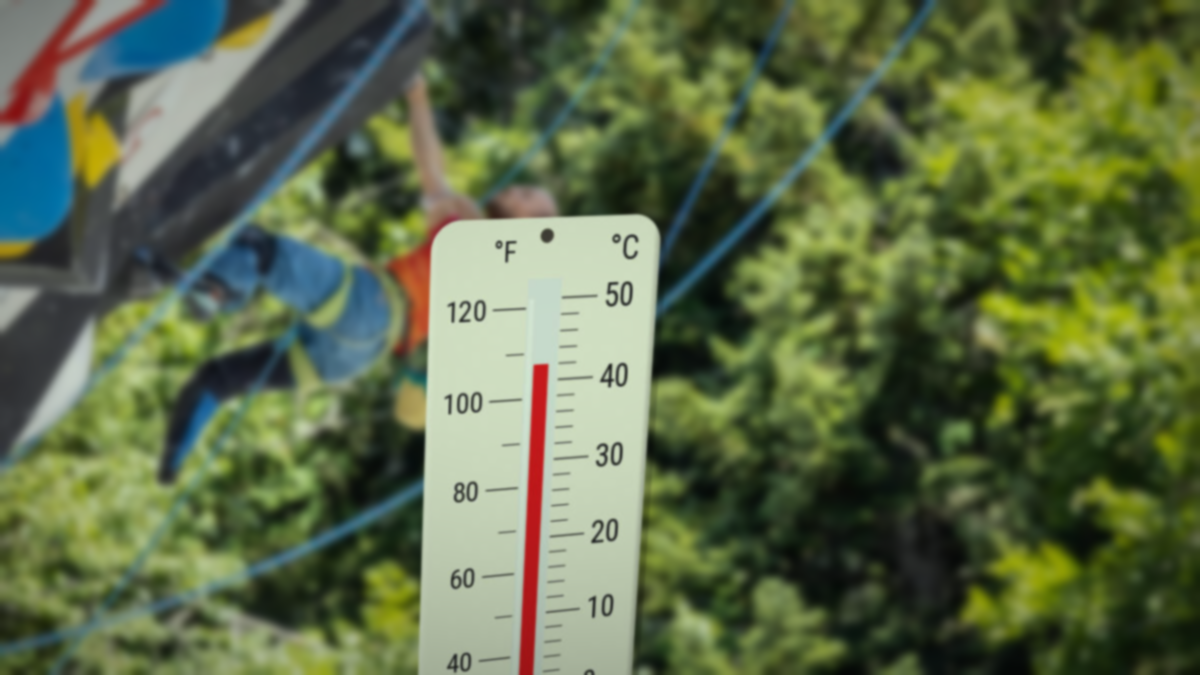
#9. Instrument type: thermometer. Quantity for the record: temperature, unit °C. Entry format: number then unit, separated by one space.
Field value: 42 °C
